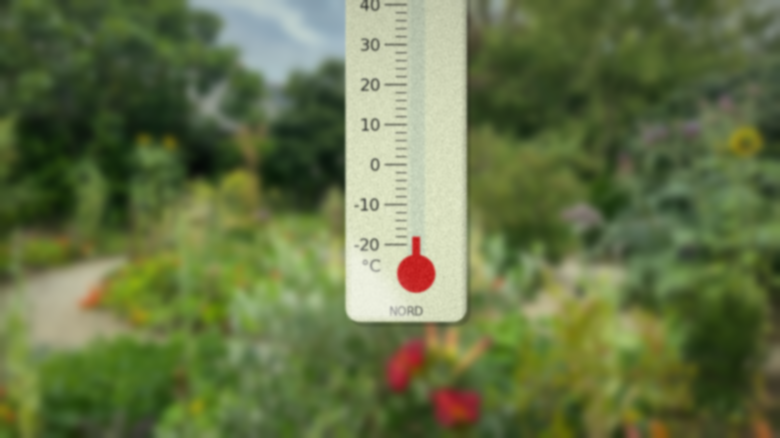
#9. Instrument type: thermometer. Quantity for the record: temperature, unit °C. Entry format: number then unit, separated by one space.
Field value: -18 °C
